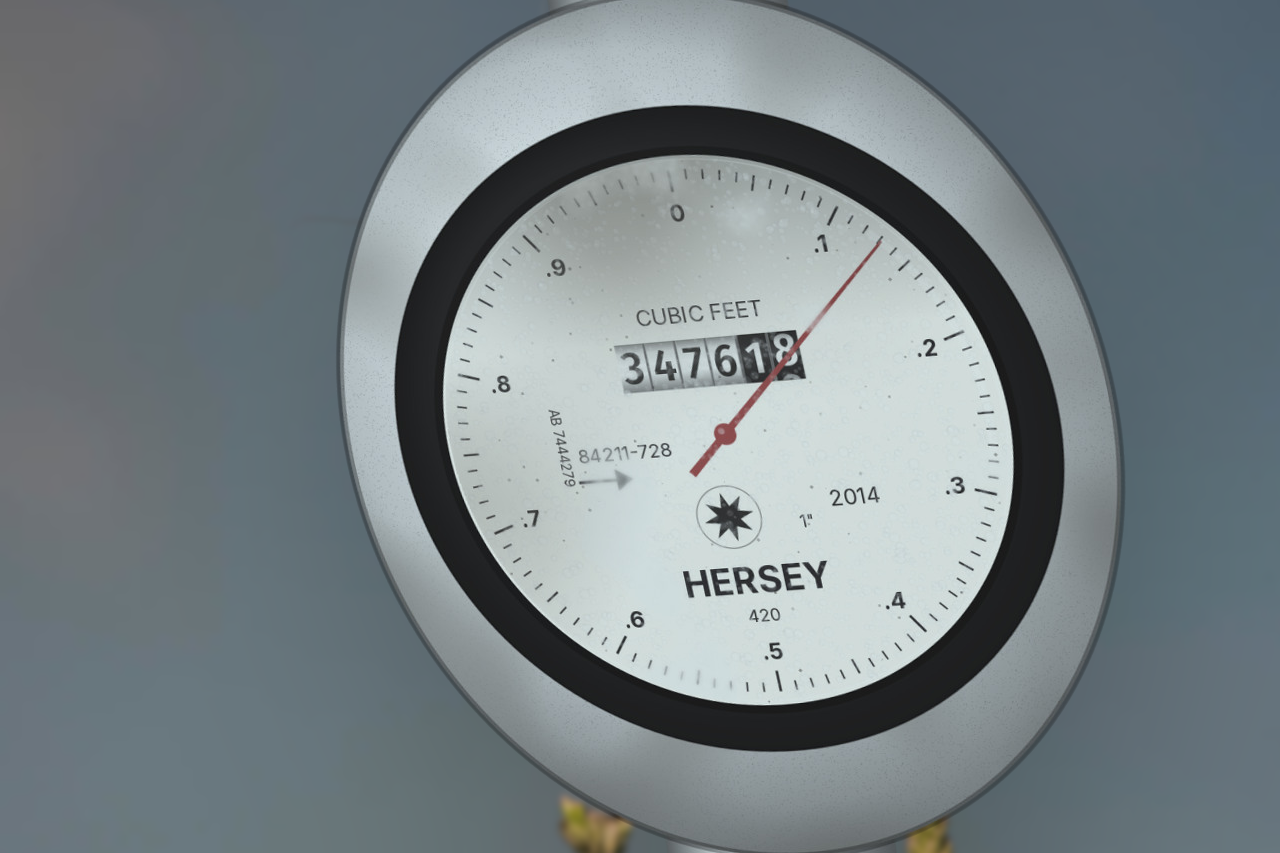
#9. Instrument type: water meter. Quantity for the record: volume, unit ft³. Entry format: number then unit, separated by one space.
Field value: 347618.13 ft³
